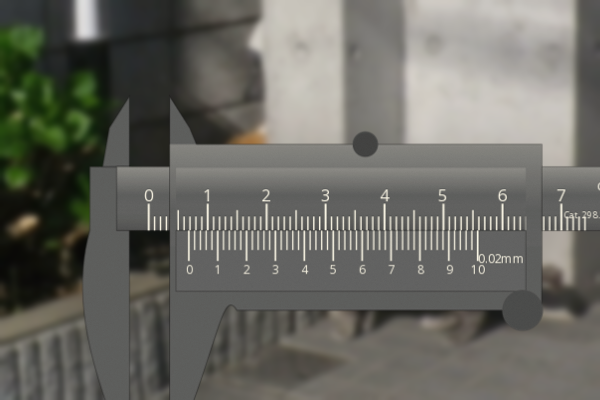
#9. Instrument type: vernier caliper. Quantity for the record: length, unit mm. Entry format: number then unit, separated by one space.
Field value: 6.8 mm
